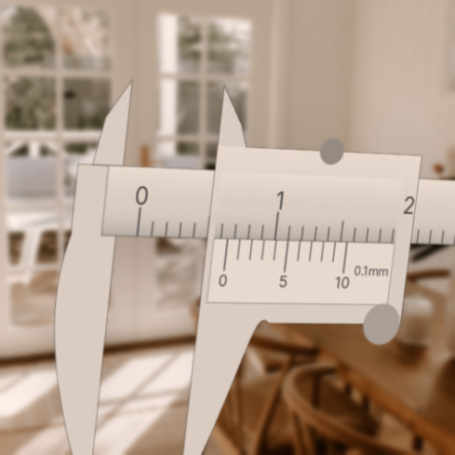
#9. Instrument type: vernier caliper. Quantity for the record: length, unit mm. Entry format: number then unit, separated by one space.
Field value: 6.5 mm
